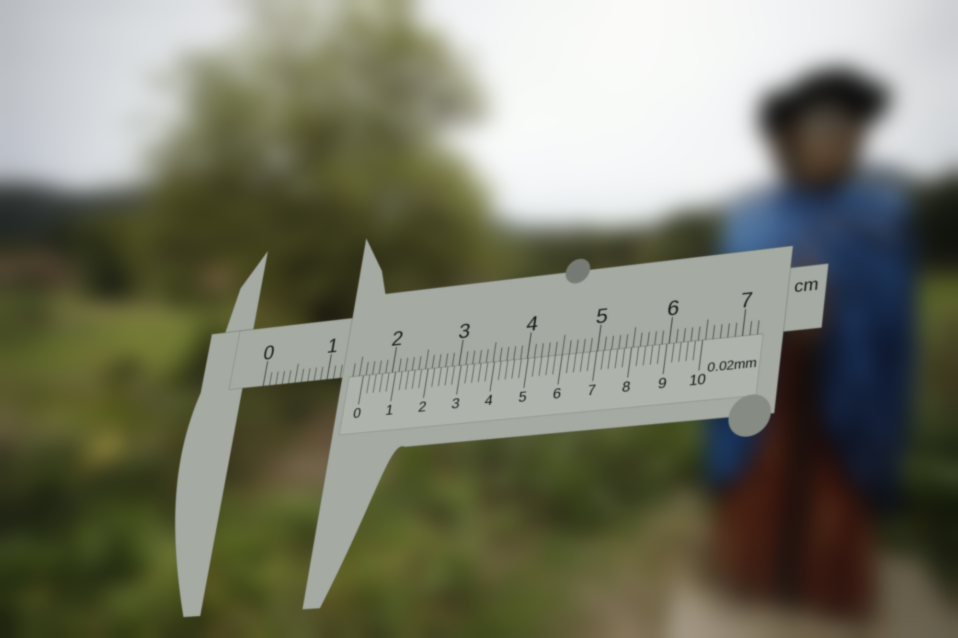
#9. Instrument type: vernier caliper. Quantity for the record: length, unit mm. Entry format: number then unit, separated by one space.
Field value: 15.6 mm
